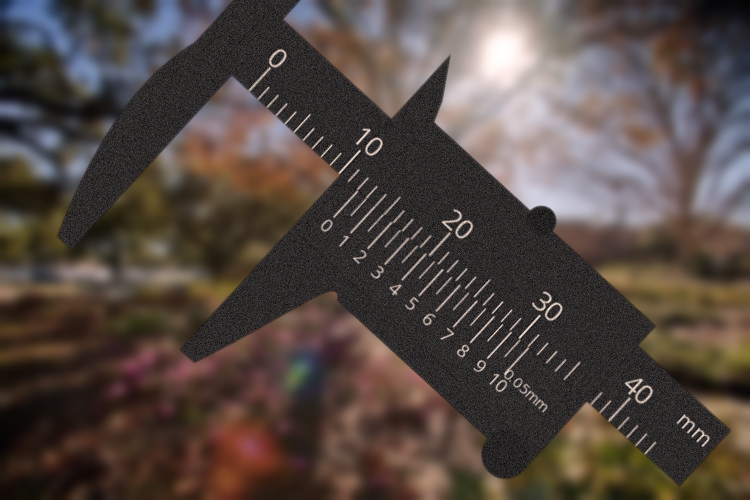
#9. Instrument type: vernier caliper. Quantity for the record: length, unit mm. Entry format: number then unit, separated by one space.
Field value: 12.1 mm
